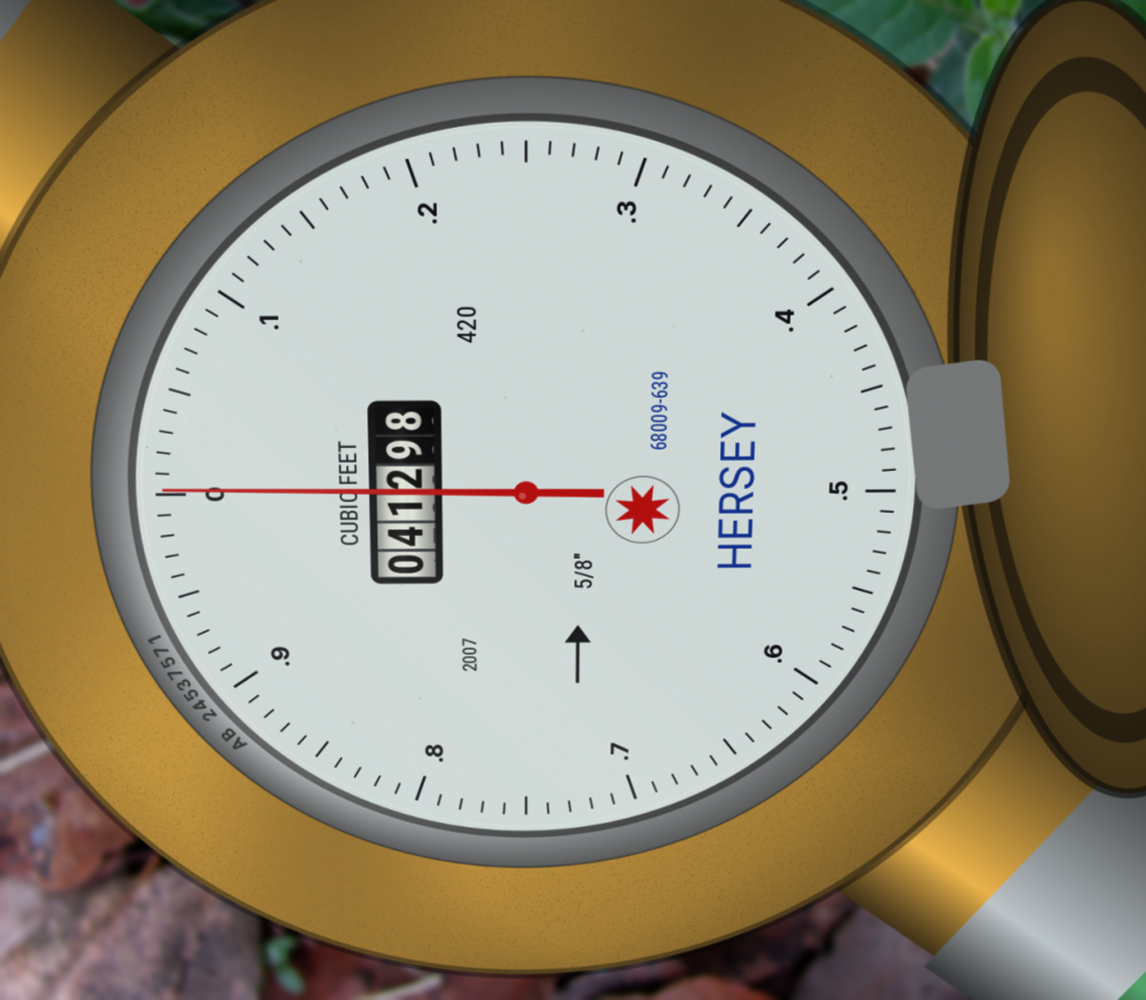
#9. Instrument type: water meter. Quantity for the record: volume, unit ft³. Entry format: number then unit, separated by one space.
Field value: 41298.00 ft³
